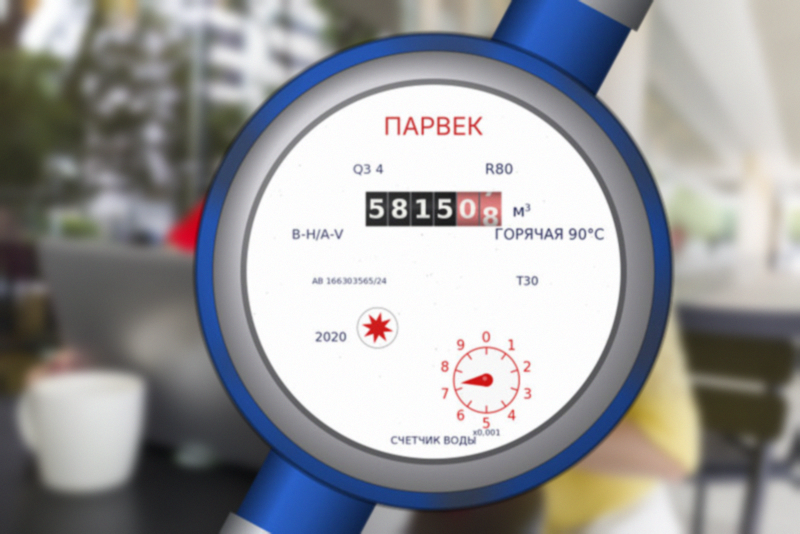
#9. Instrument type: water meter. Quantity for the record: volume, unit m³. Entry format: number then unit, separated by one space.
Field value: 5815.077 m³
